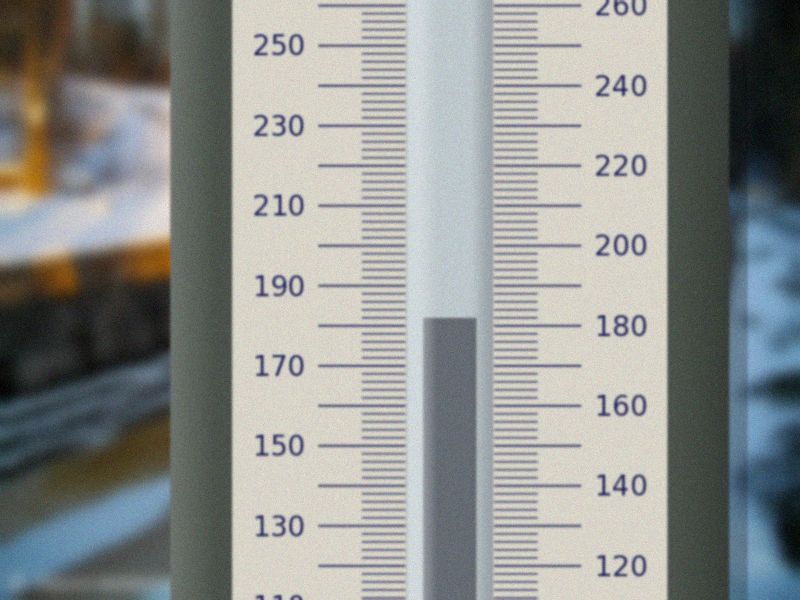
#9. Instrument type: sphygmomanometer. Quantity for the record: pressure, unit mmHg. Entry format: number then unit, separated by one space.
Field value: 182 mmHg
